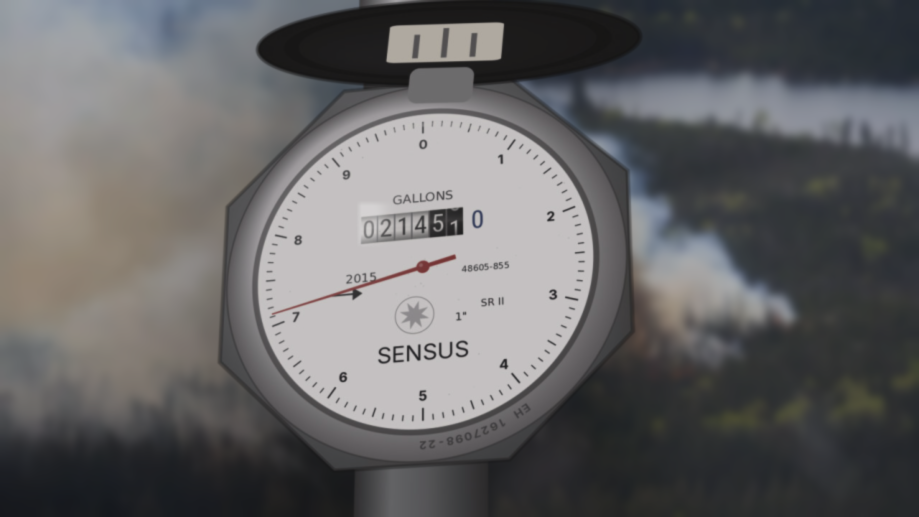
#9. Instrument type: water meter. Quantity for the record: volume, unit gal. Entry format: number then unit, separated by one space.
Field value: 214507.1 gal
